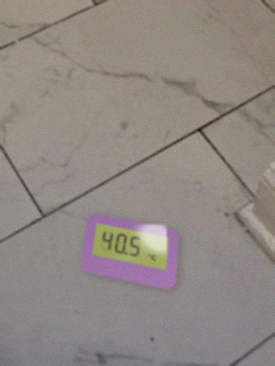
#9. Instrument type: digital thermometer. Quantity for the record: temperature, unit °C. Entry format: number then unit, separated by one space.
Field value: 40.5 °C
